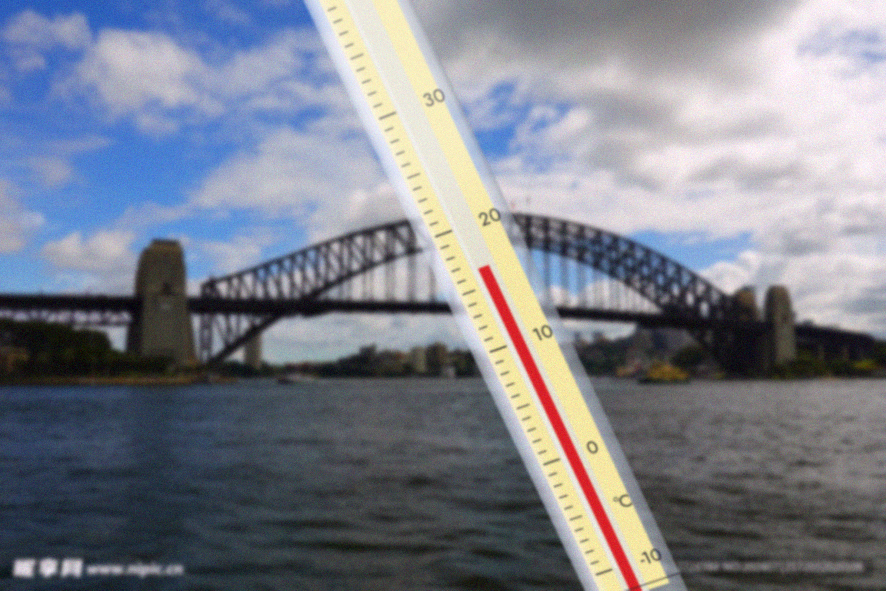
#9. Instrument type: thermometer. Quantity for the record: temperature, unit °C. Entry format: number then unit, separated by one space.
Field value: 16.5 °C
